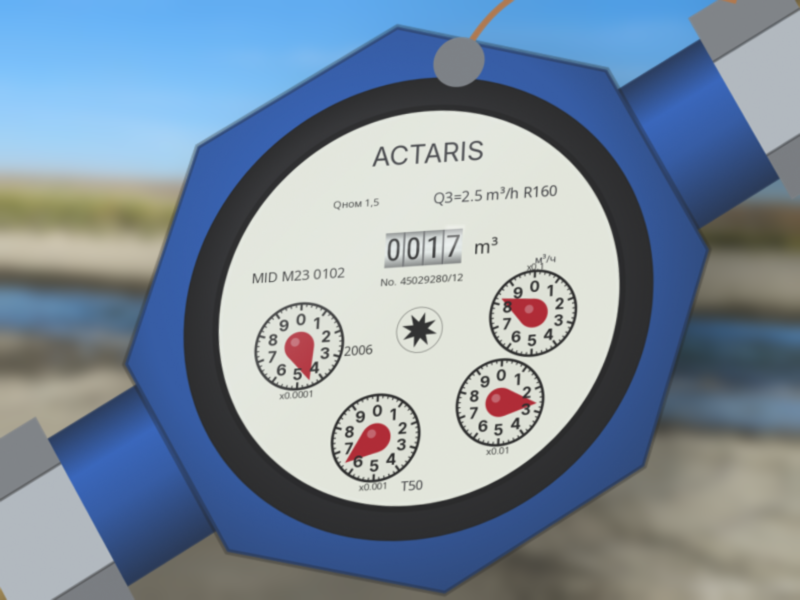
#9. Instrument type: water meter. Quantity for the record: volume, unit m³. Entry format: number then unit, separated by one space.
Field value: 17.8264 m³
